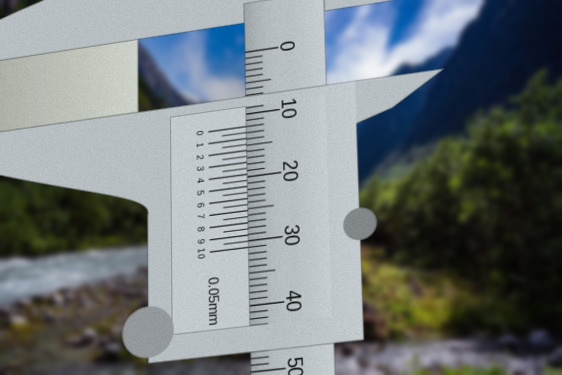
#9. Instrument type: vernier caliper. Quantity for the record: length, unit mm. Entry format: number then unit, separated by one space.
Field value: 12.0 mm
